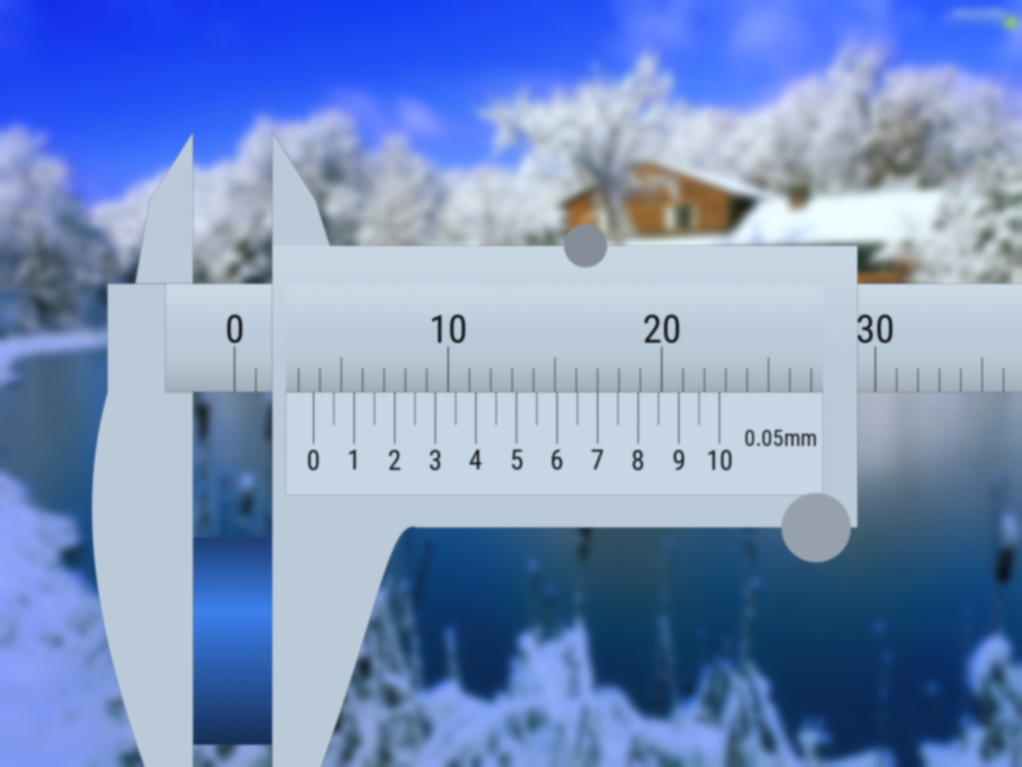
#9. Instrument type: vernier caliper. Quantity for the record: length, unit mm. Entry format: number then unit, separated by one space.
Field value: 3.7 mm
